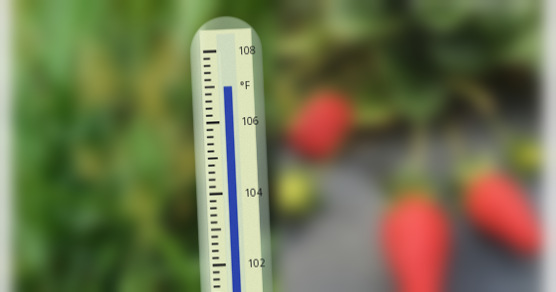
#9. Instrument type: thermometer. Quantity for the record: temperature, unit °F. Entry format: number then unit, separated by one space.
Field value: 107 °F
